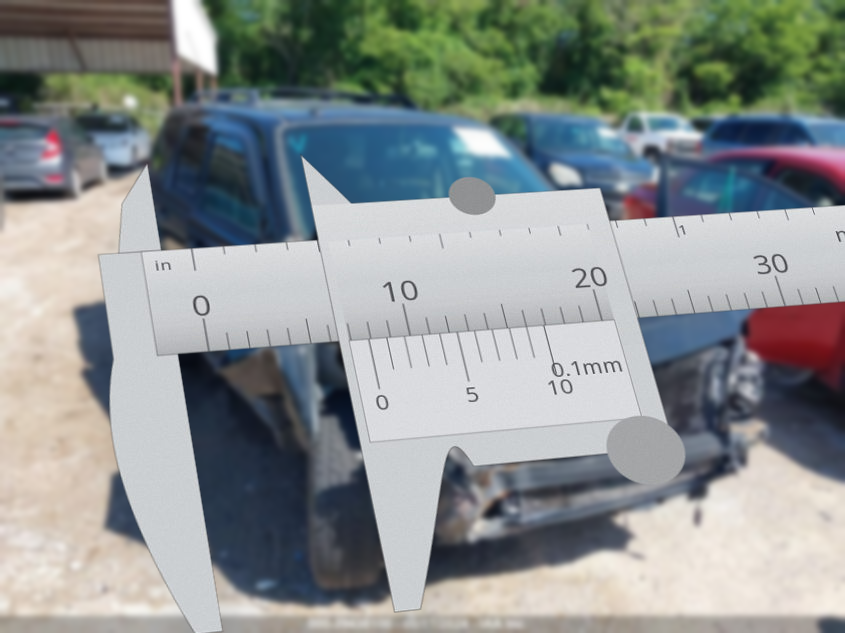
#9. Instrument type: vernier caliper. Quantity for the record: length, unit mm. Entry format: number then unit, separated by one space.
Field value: 7.9 mm
